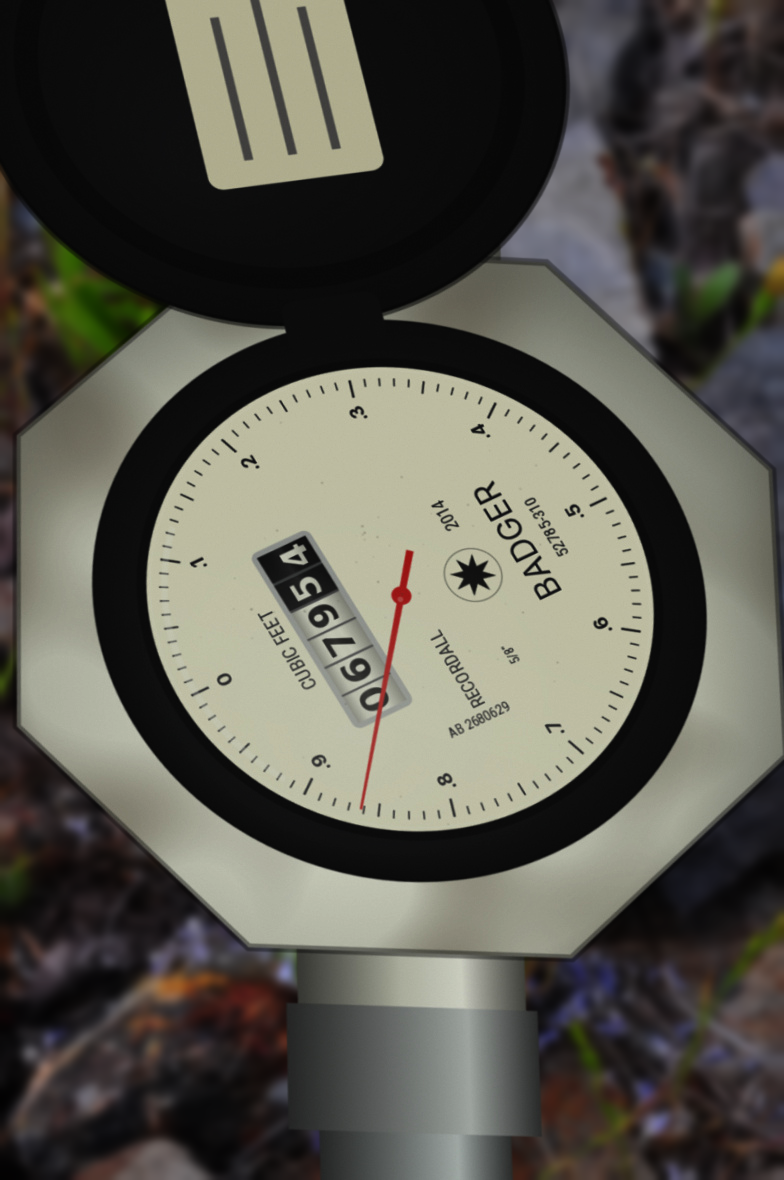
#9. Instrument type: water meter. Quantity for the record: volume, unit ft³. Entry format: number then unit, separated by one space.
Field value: 67953.86 ft³
